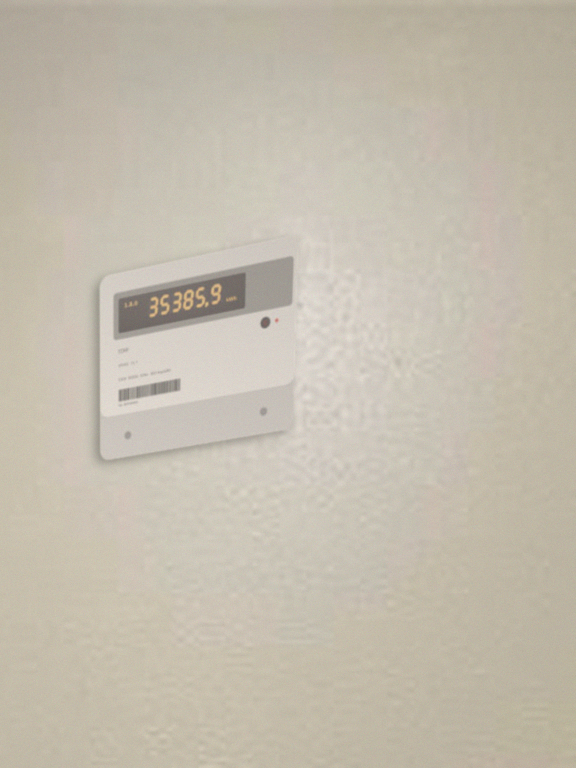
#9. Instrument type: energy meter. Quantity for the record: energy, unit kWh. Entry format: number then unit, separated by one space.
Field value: 35385.9 kWh
